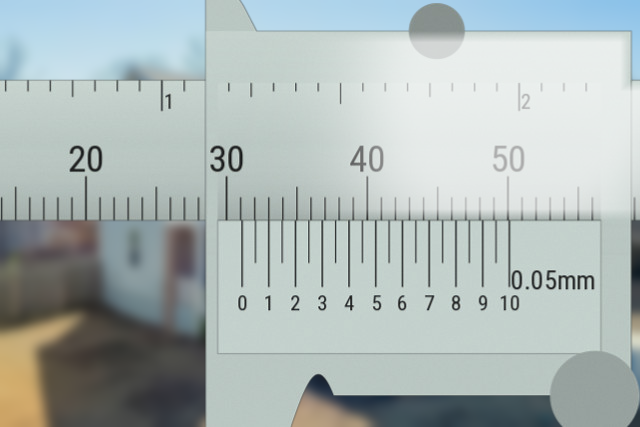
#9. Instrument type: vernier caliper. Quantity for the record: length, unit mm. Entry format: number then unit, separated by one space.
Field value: 31.1 mm
